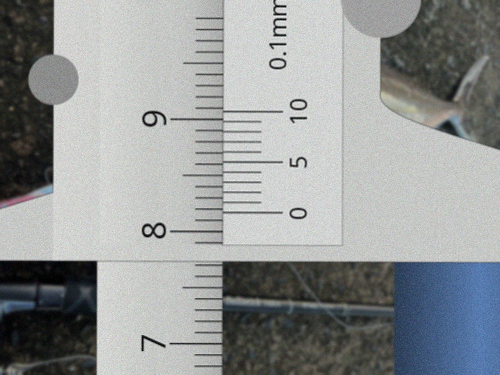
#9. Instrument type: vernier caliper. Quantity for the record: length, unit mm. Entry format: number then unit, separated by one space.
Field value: 81.7 mm
